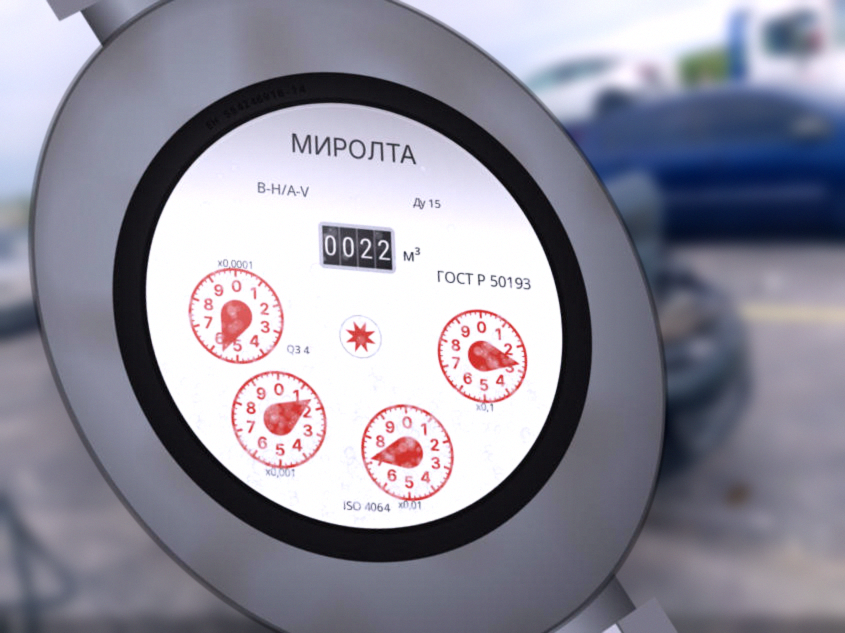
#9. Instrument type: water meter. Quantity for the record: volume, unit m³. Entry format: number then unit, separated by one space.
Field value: 22.2715 m³
